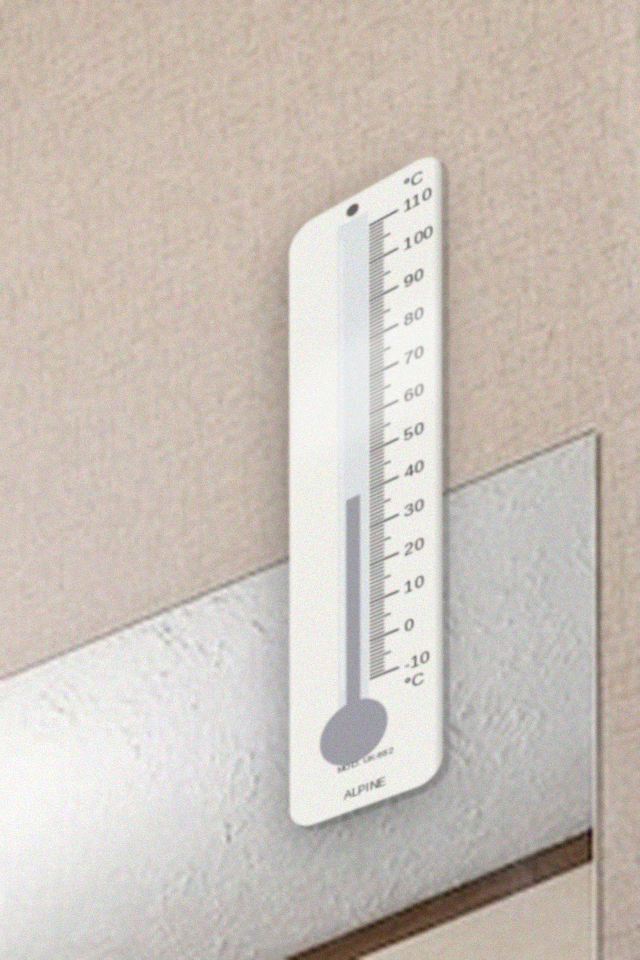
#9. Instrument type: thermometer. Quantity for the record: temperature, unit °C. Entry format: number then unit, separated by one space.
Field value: 40 °C
